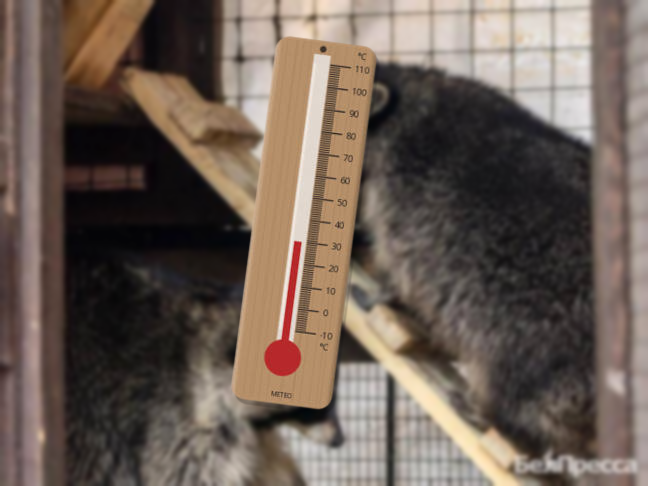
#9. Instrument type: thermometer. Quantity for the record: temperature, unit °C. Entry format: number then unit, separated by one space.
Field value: 30 °C
